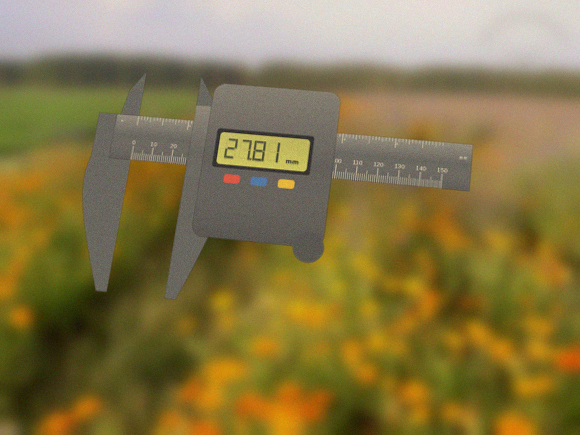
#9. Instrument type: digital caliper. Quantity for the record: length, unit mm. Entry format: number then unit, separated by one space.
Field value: 27.81 mm
